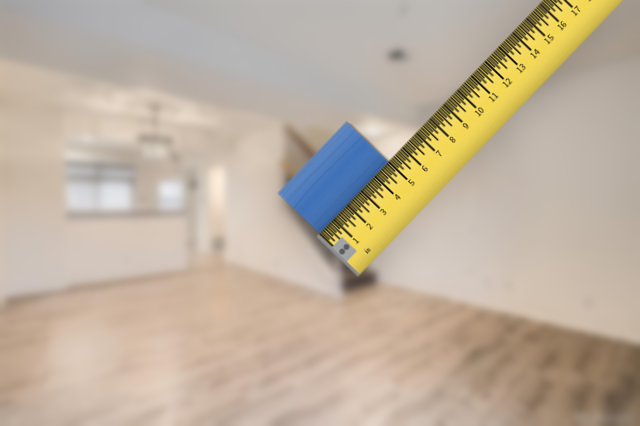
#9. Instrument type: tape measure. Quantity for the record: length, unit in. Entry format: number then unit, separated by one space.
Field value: 5 in
